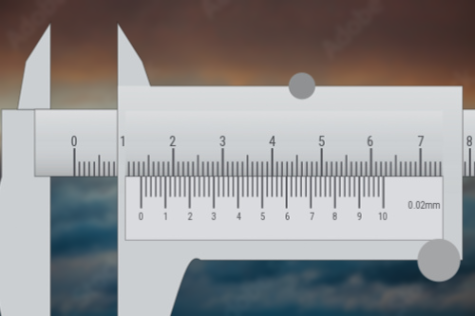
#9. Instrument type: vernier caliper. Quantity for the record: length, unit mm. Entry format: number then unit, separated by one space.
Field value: 13.5 mm
